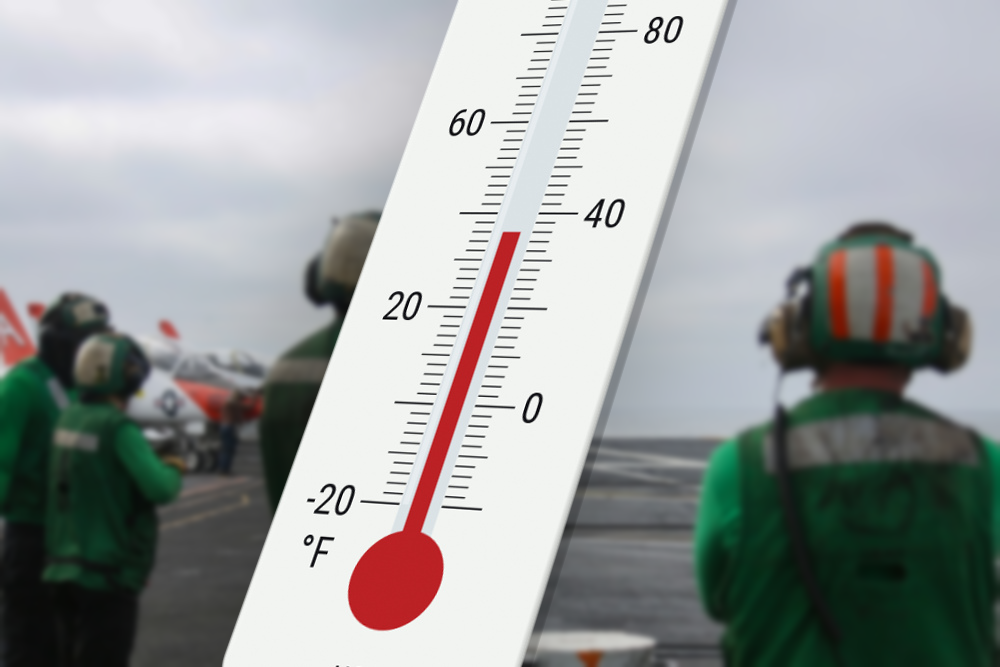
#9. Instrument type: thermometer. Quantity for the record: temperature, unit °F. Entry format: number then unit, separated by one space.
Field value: 36 °F
